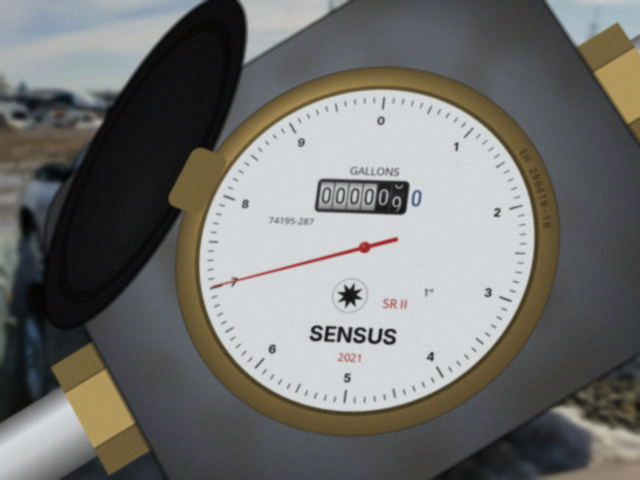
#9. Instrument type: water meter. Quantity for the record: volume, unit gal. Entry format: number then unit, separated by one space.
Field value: 87.0 gal
